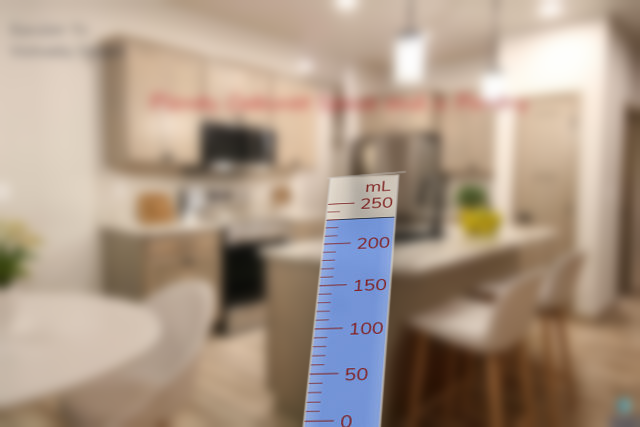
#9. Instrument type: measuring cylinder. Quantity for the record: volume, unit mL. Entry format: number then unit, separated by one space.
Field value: 230 mL
